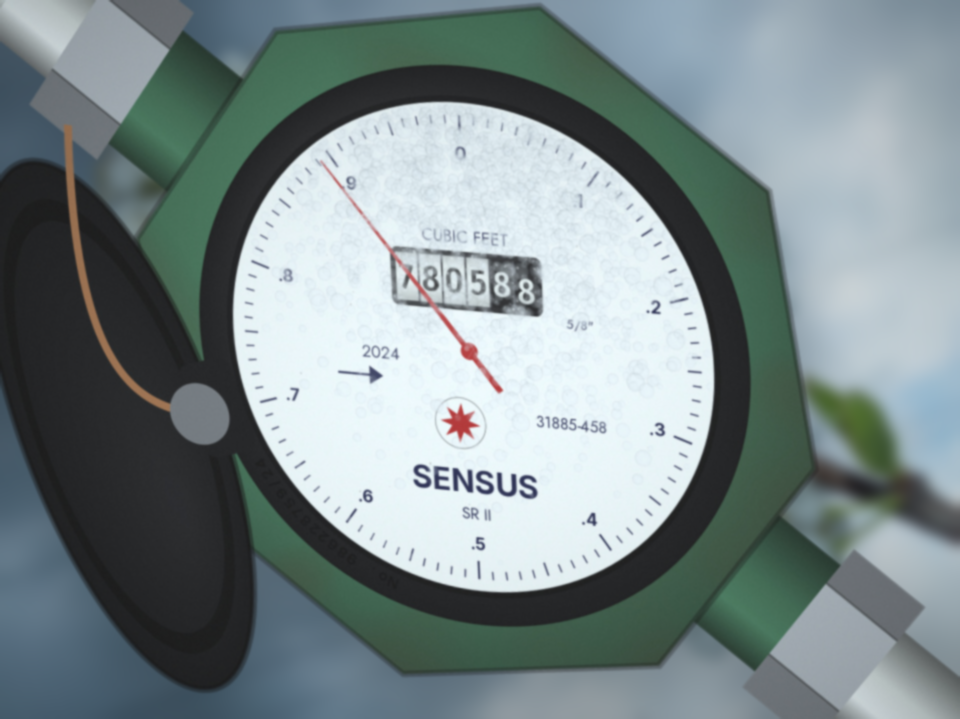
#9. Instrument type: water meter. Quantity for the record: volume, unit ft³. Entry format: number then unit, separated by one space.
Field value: 780587.89 ft³
